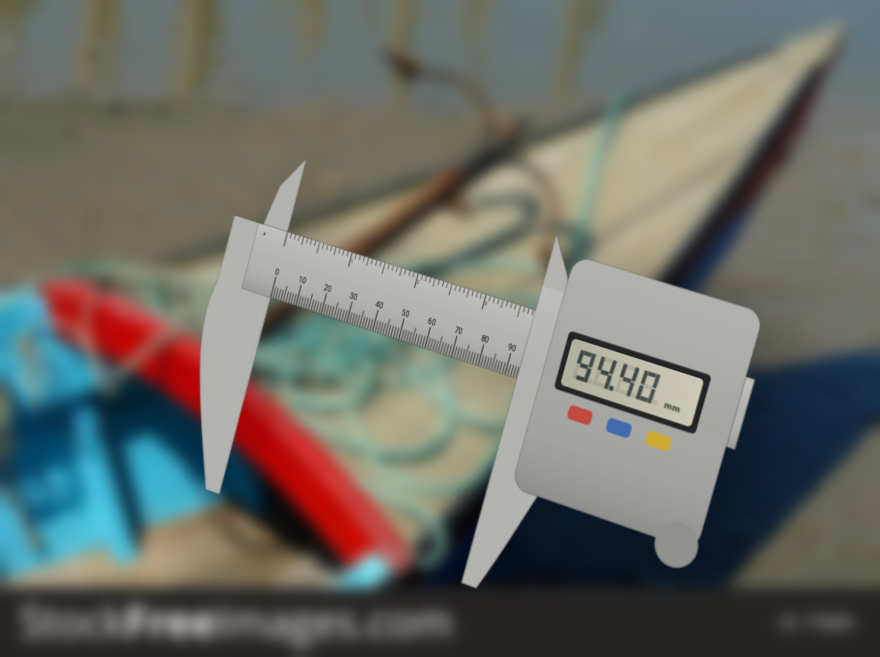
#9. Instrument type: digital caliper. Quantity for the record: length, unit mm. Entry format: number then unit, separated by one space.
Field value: 94.40 mm
